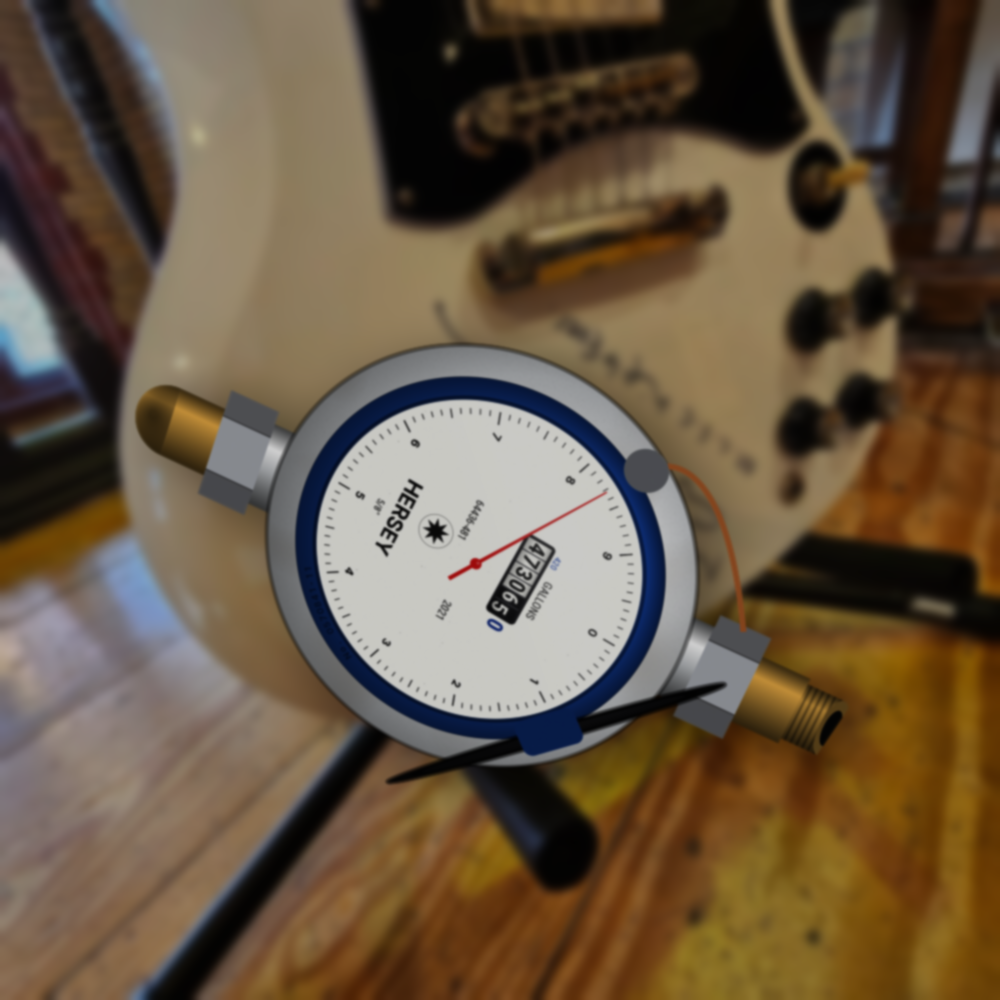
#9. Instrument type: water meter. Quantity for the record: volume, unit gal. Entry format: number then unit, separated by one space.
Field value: 4730648.3 gal
